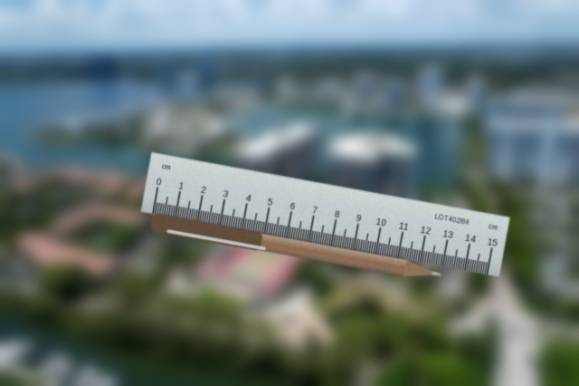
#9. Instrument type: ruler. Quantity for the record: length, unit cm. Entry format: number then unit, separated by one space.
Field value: 13 cm
